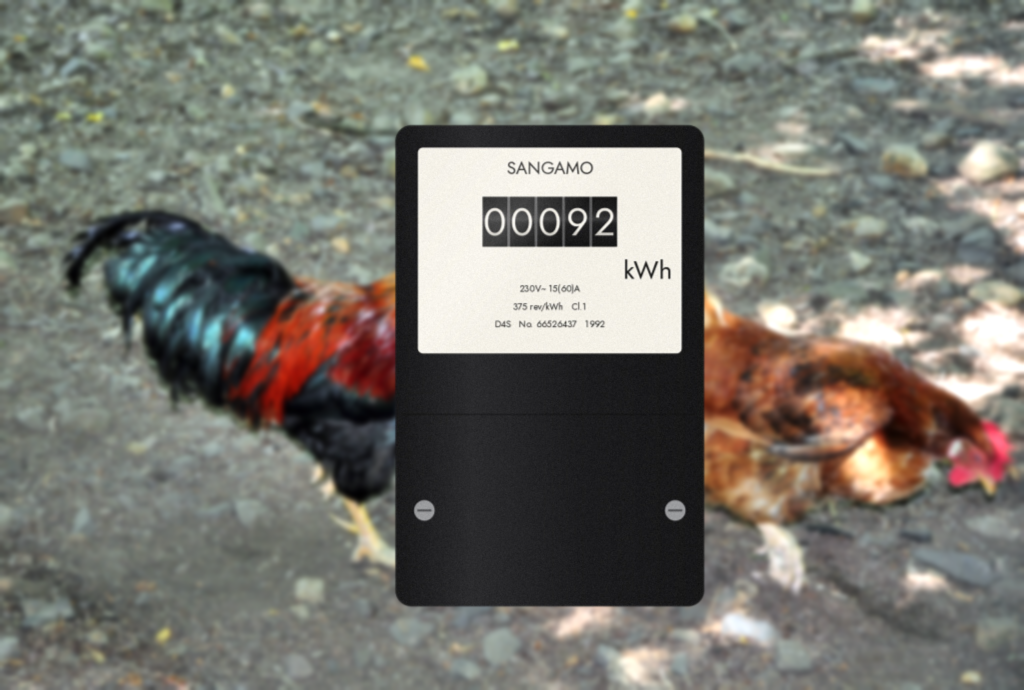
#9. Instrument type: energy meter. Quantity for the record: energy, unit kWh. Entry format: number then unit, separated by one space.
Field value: 92 kWh
